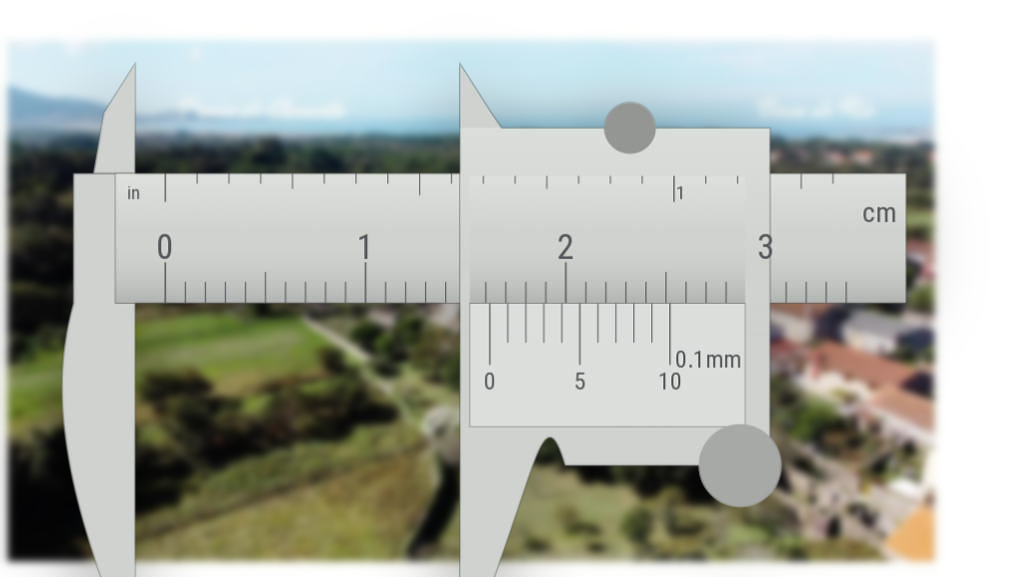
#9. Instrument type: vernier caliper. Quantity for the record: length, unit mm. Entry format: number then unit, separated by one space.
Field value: 16.2 mm
